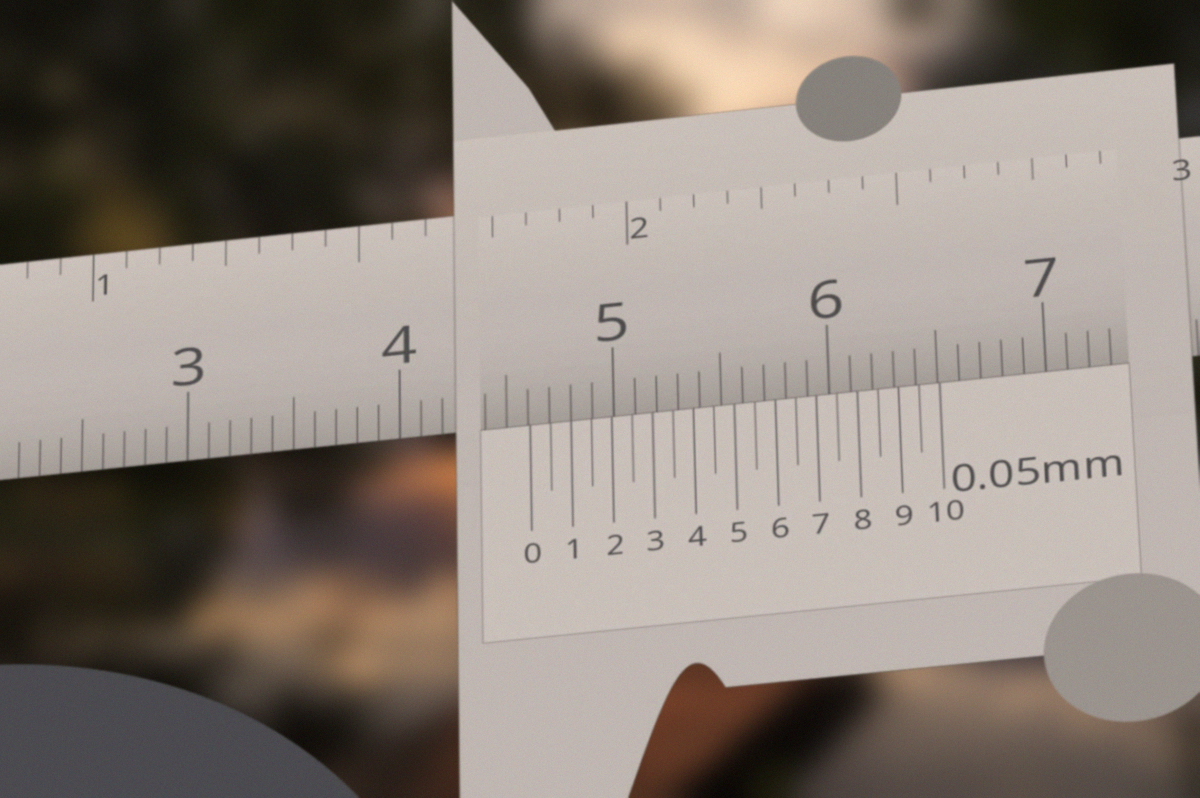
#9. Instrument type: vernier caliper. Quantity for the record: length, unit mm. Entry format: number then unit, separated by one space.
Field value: 46.1 mm
